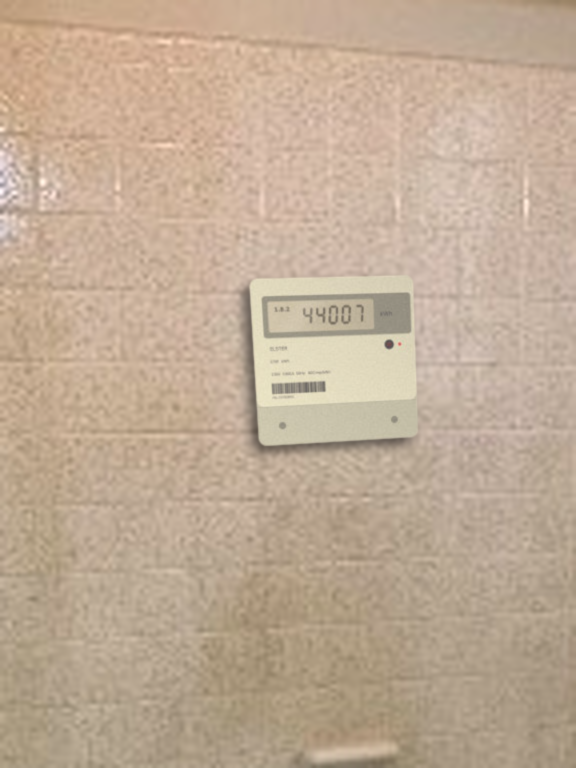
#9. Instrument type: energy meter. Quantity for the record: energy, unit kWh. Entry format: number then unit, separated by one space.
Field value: 44007 kWh
